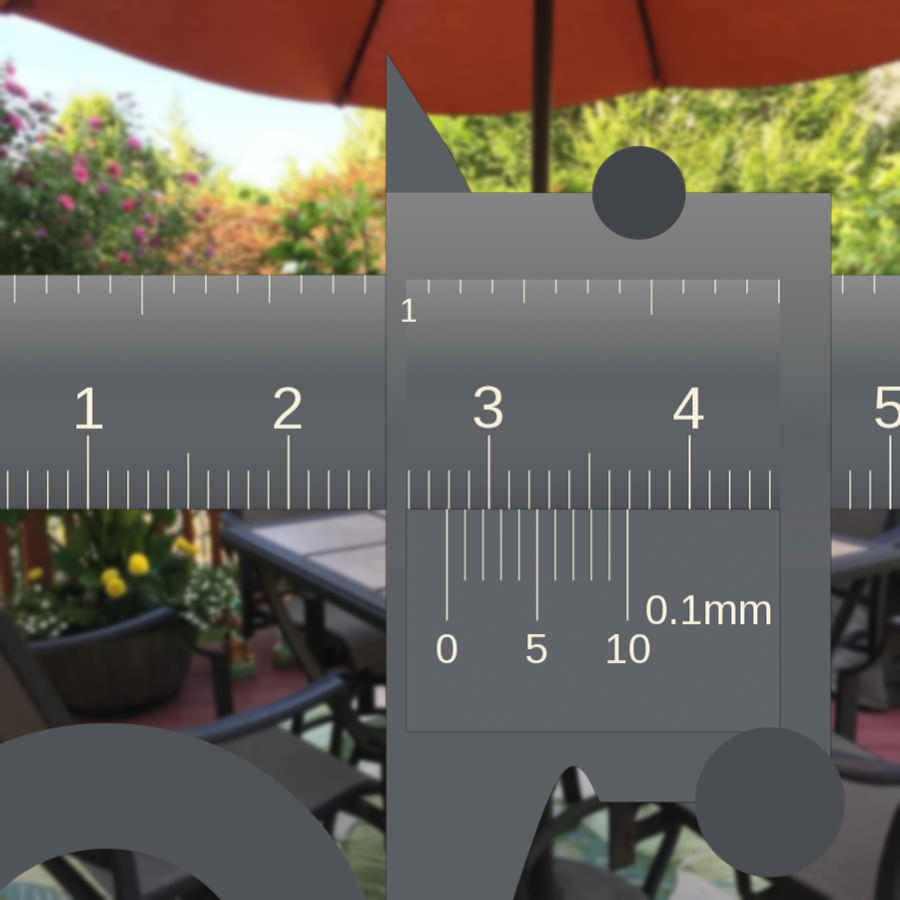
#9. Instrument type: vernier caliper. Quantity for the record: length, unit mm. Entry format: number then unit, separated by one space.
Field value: 27.9 mm
